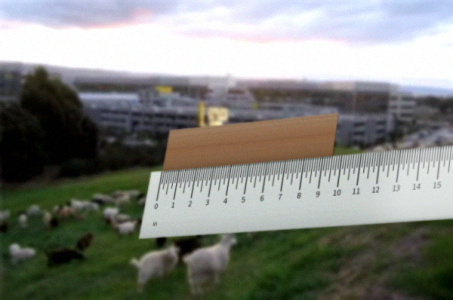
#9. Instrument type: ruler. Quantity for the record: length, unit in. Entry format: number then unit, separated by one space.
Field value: 9.5 in
